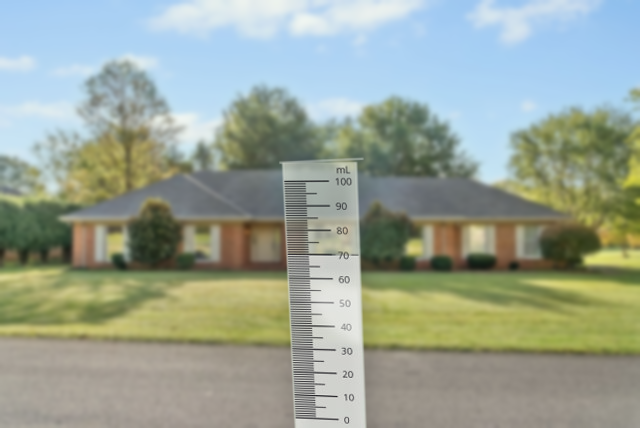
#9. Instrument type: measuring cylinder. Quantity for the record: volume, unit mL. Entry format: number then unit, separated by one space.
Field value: 70 mL
